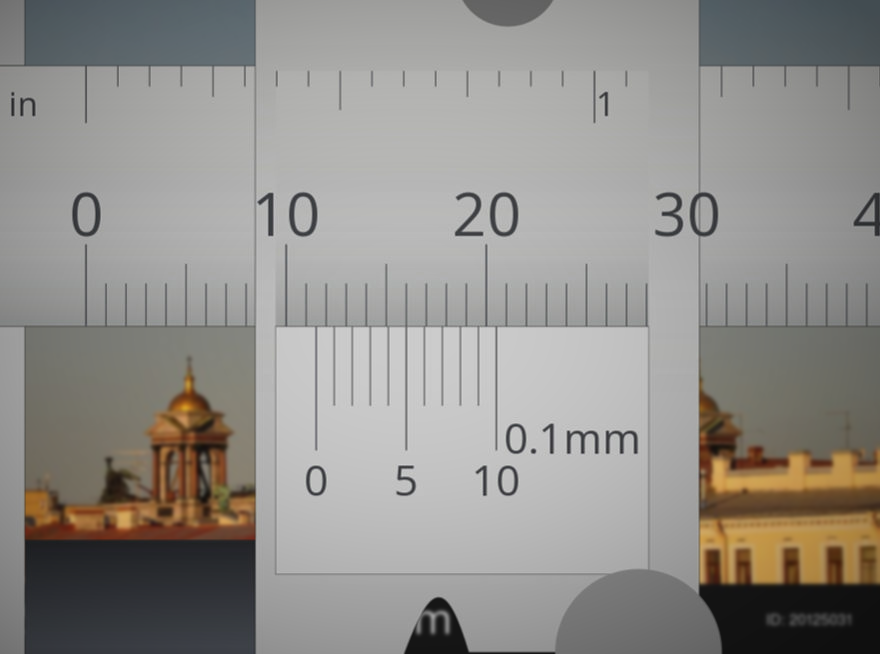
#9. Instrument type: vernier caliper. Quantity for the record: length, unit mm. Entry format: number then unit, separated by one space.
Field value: 11.5 mm
